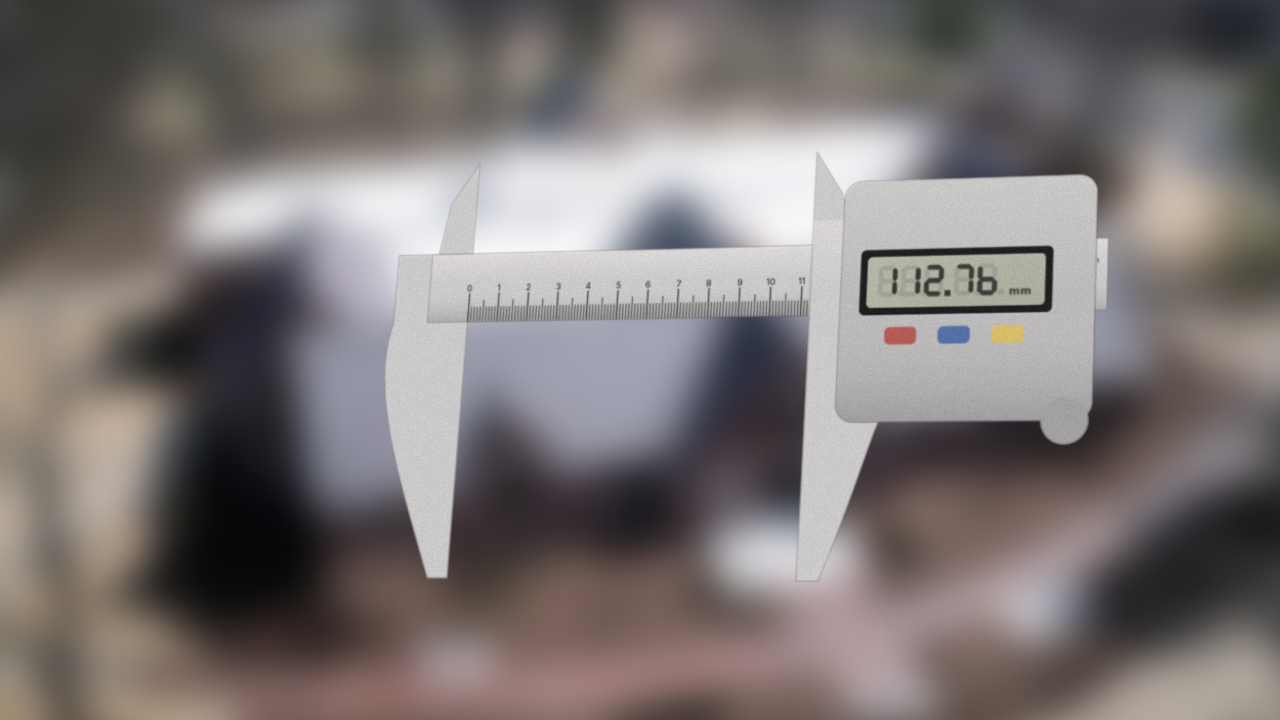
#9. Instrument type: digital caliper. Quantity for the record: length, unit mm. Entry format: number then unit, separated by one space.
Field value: 112.76 mm
